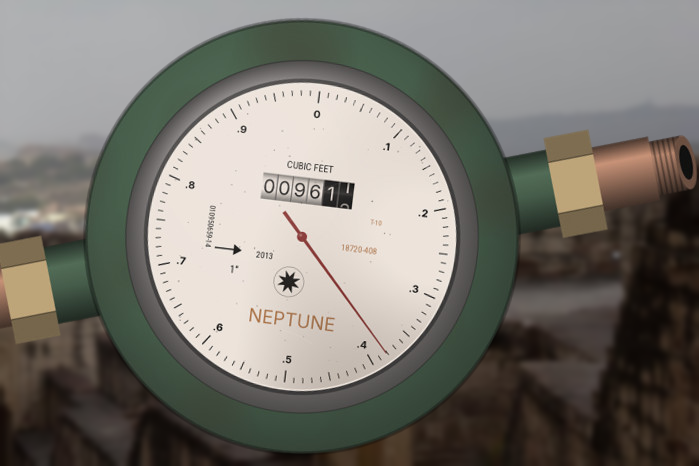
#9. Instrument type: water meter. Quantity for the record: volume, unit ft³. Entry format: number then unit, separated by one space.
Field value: 9611.38 ft³
